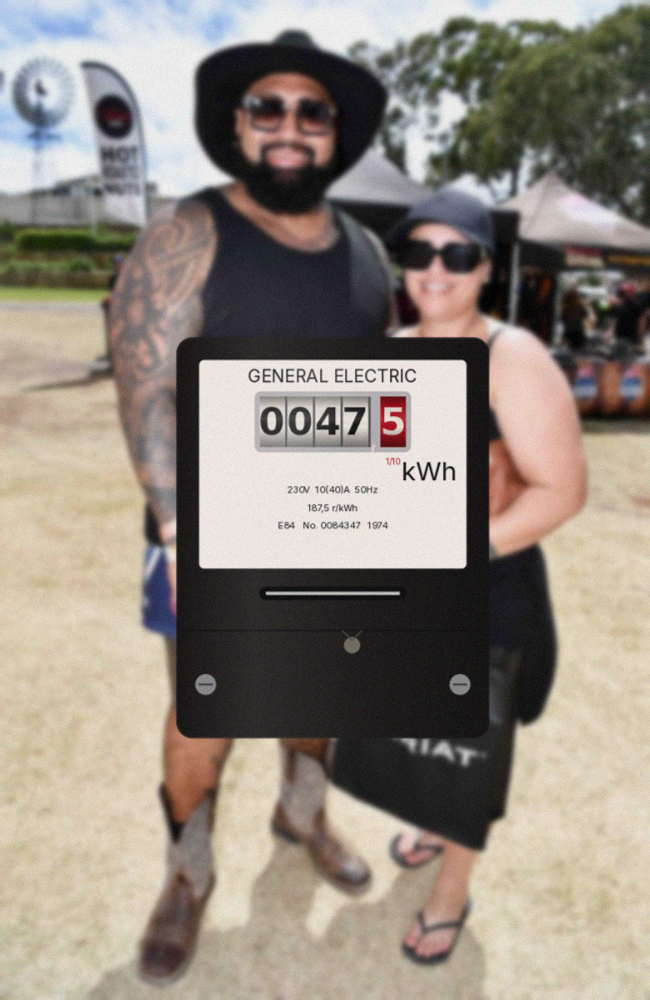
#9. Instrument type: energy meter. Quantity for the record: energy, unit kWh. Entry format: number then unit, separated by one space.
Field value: 47.5 kWh
